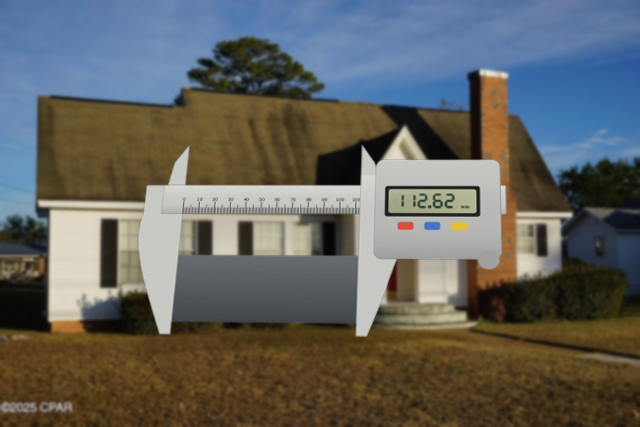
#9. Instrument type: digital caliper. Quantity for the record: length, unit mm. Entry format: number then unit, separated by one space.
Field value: 112.62 mm
